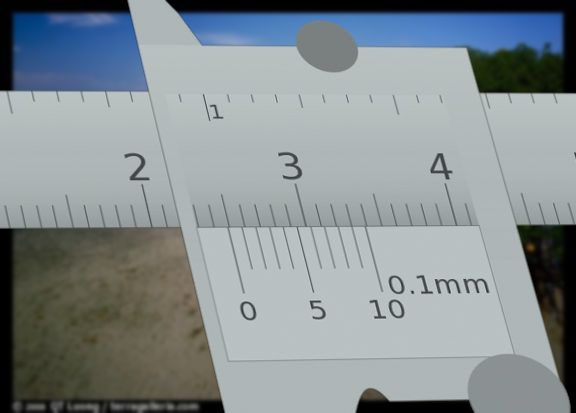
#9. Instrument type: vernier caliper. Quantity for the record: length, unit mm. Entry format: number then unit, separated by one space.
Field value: 24.9 mm
